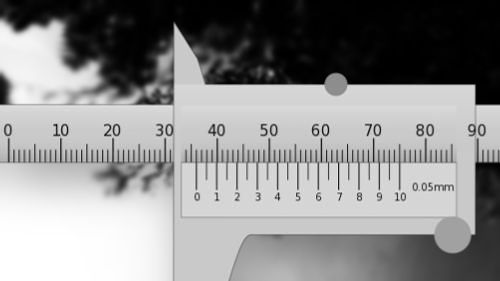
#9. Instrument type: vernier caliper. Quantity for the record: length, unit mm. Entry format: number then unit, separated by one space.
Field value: 36.0 mm
